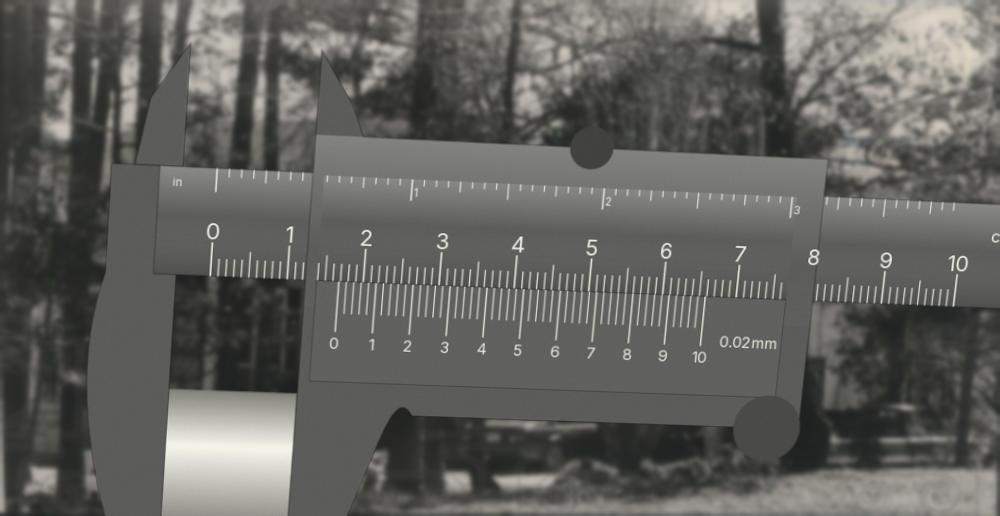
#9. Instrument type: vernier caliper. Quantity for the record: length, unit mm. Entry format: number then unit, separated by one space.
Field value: 16.8 mm
